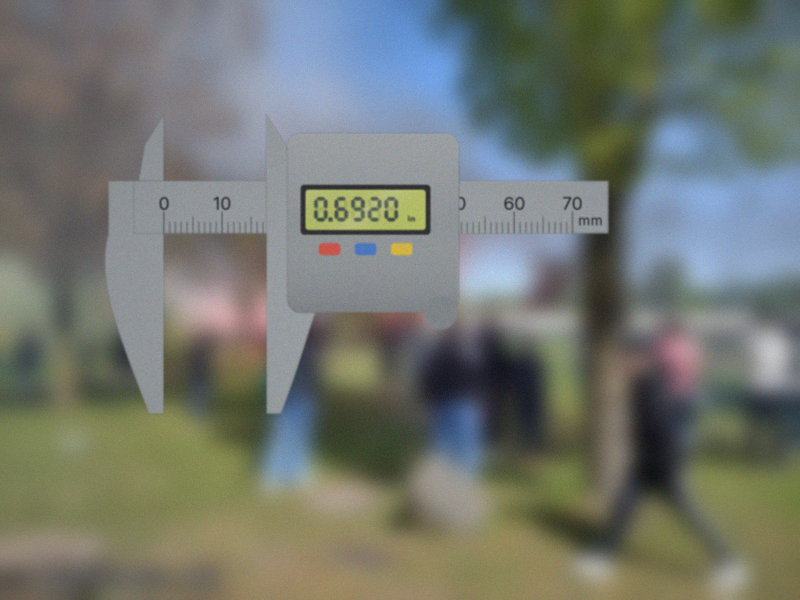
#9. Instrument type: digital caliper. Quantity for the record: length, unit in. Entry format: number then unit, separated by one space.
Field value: 0.6920 in
